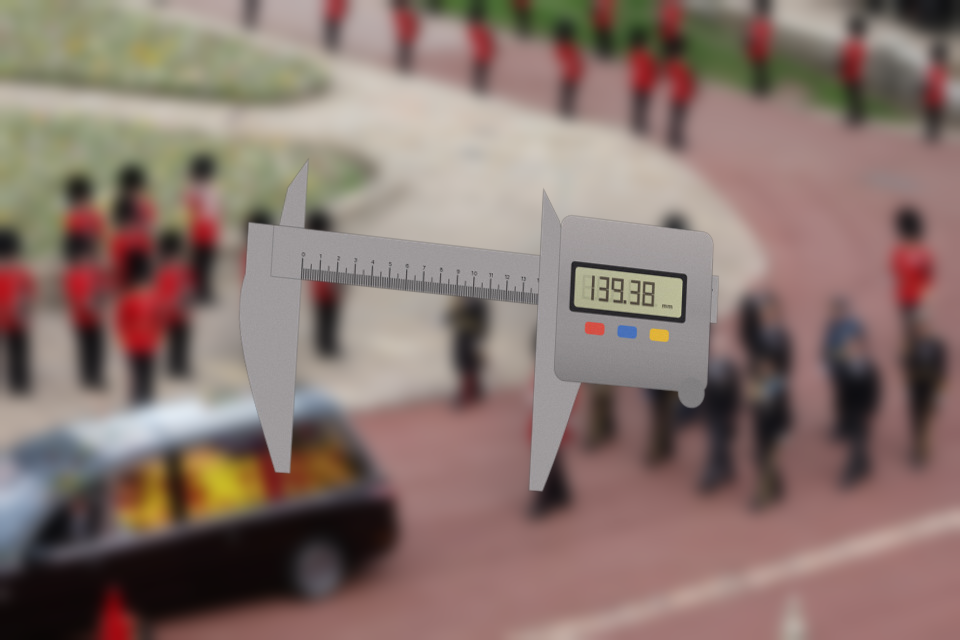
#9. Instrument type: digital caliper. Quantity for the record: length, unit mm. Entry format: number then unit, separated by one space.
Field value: 139.38 mm
